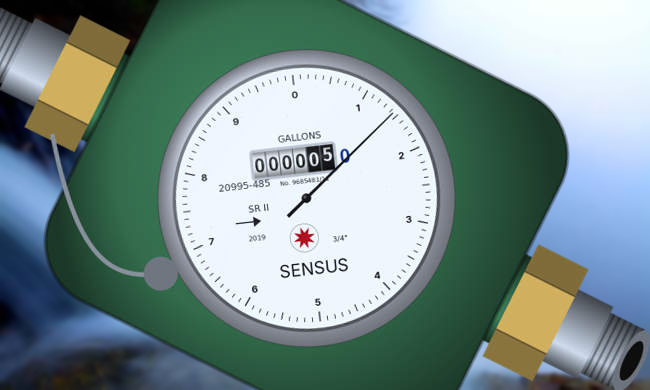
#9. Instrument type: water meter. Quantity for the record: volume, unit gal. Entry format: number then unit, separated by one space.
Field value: 51.4 gal
